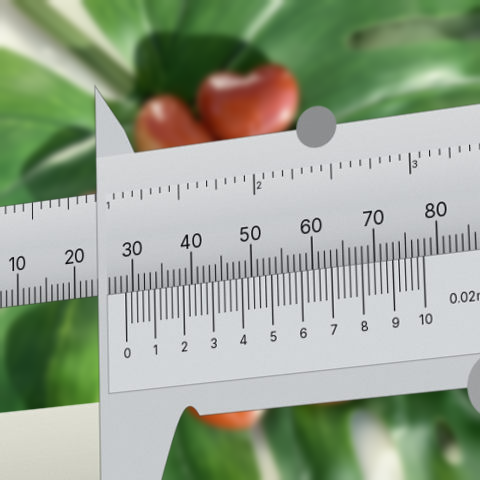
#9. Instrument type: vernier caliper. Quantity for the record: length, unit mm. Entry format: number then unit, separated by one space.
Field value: 28.8 mm
